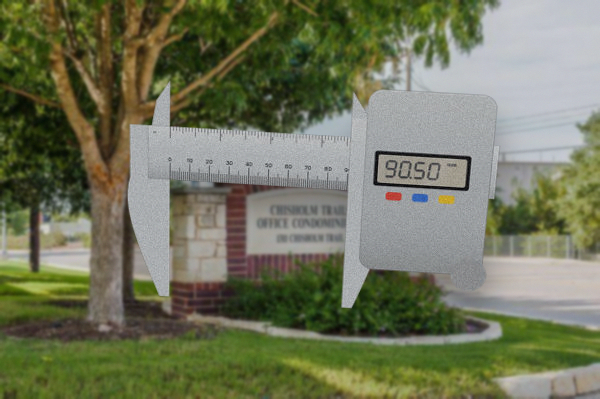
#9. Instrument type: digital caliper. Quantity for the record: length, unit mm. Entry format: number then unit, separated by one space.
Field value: 90.50 mm
